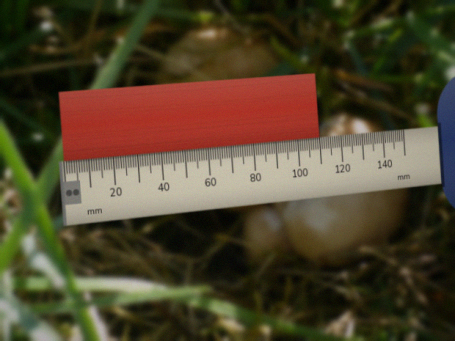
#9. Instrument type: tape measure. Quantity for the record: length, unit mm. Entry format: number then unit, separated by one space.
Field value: 110 mm
